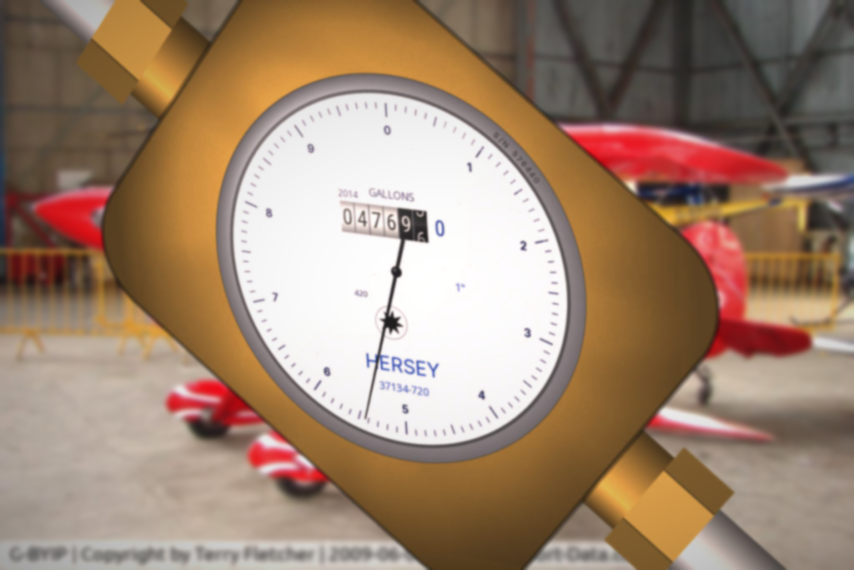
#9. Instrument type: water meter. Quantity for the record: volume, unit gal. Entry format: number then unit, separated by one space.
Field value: 476955.4 gal
